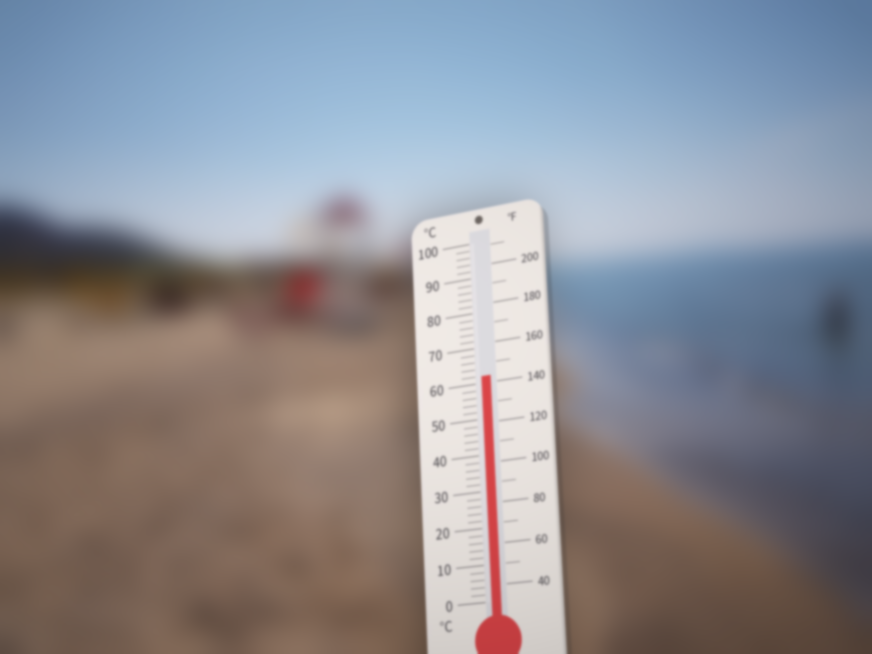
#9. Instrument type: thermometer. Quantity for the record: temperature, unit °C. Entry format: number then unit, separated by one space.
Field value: 62 °C
